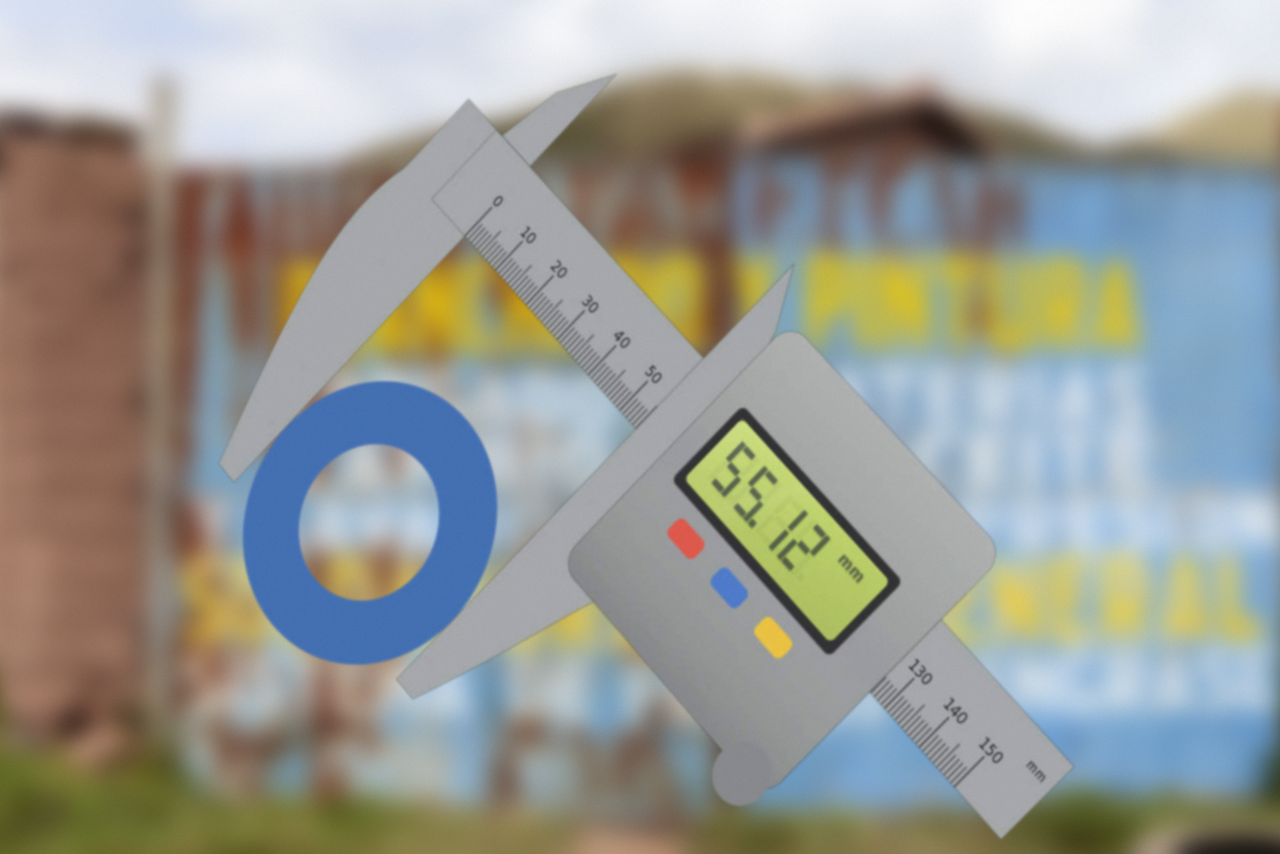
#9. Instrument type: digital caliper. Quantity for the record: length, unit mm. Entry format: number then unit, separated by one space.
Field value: 55.12 mm
